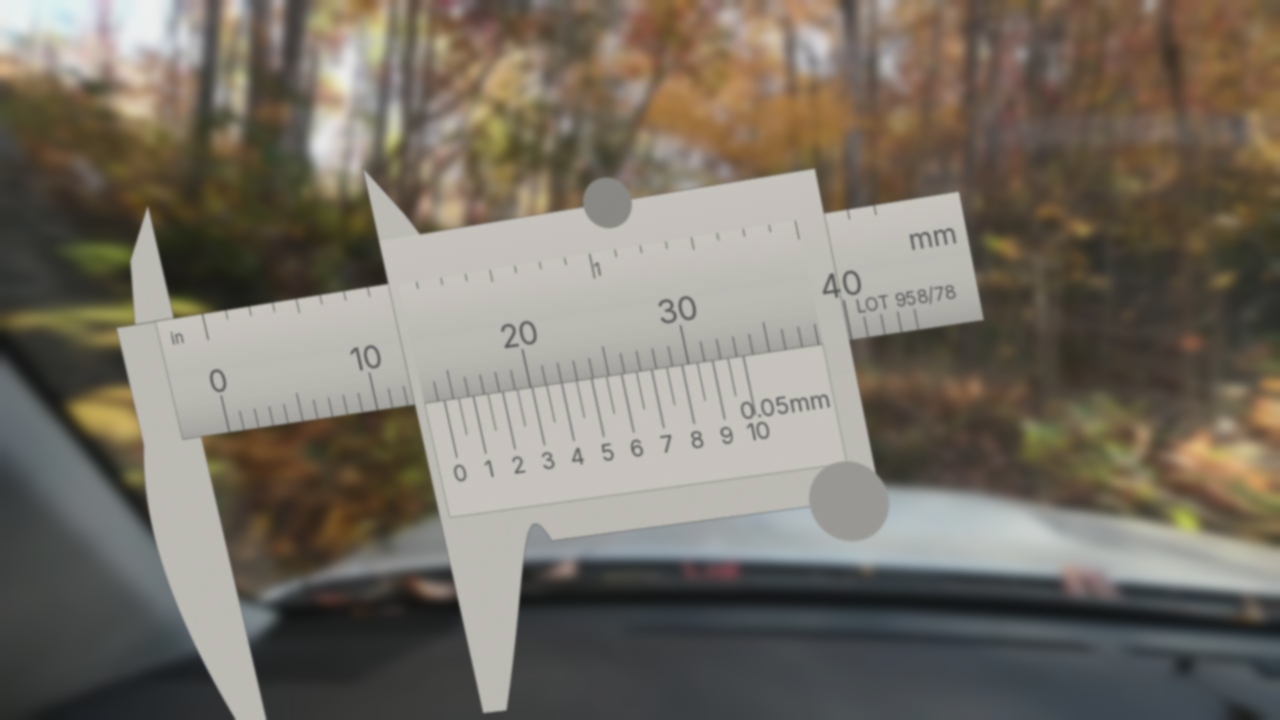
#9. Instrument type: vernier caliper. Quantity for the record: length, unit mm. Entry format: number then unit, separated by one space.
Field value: 14.4 mm
